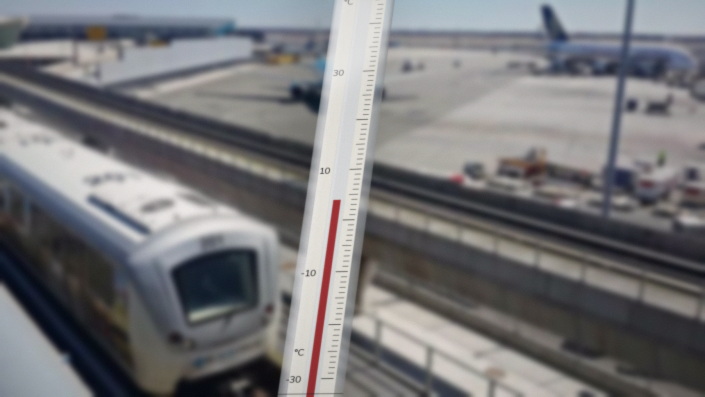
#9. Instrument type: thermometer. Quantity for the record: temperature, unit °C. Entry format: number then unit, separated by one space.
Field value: 4 °C
